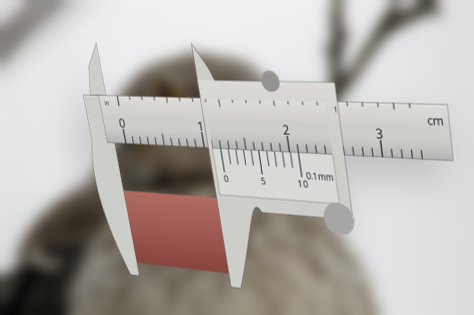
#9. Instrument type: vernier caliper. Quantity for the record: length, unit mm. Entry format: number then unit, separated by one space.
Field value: 12.0 mm
